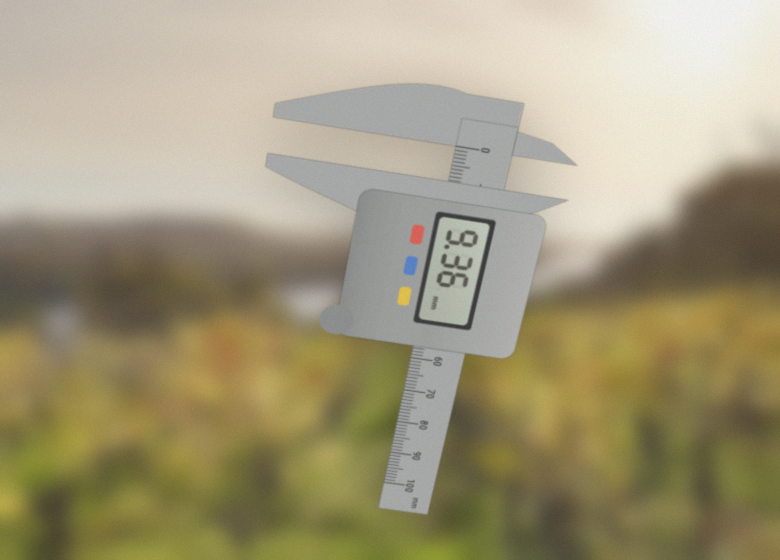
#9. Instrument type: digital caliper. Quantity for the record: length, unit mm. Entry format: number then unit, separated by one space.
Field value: 9.36 mm
